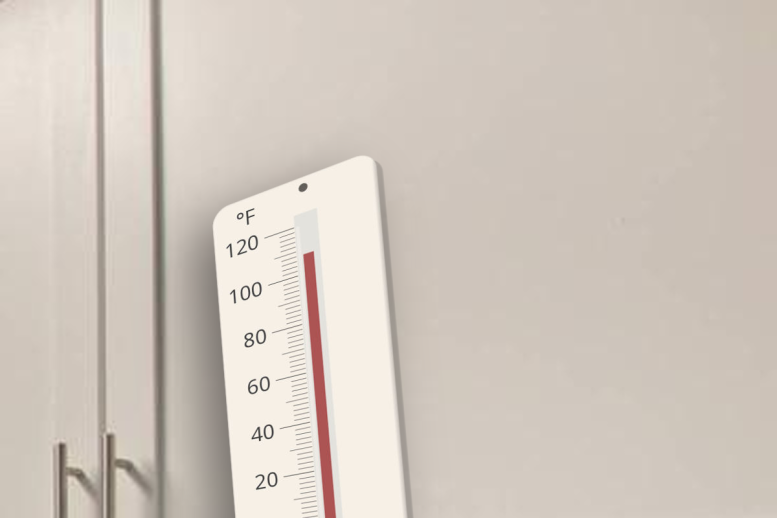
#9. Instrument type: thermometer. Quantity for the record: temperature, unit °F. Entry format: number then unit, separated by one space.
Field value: 108 °F
